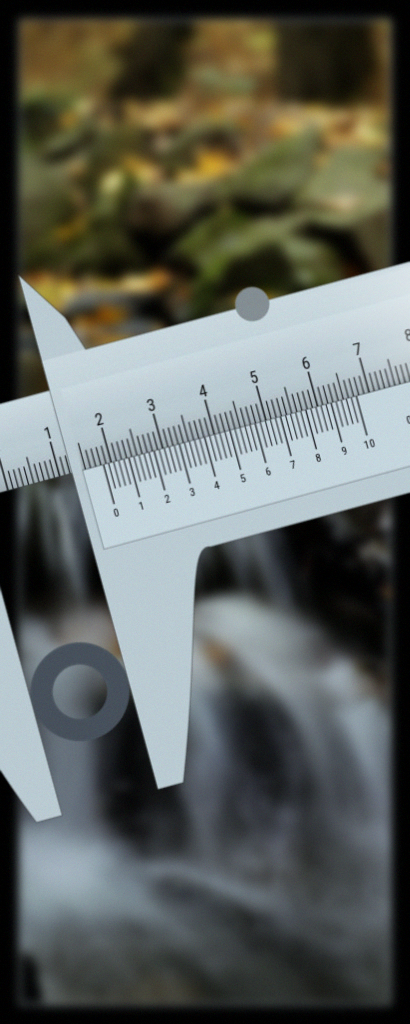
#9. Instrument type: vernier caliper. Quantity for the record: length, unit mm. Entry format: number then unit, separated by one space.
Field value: 18.5 mm
